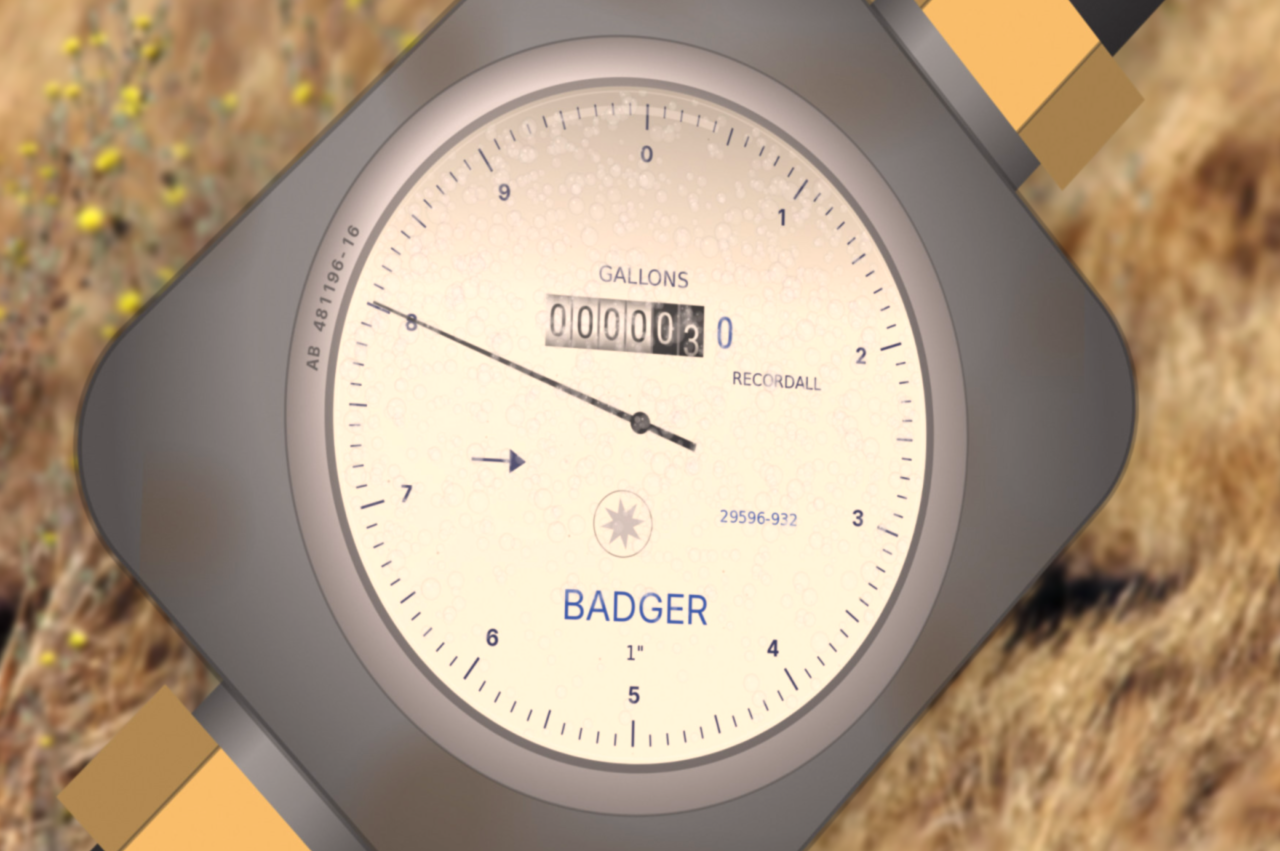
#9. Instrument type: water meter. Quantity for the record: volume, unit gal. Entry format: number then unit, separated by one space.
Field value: 28.0 gal
